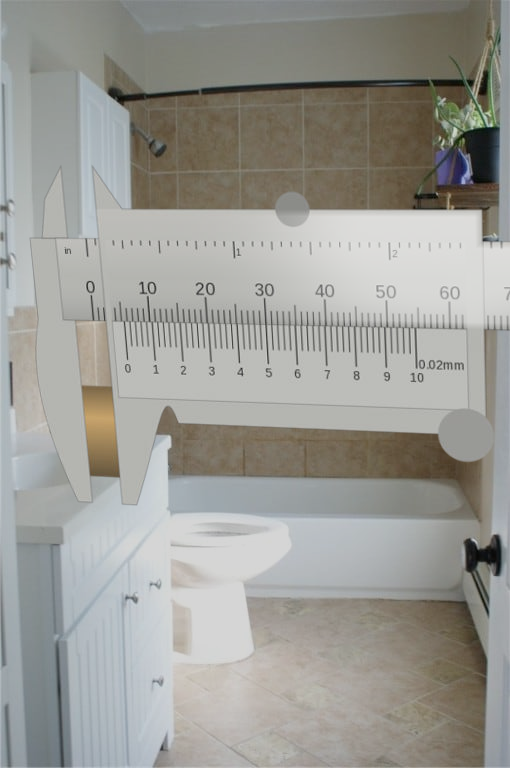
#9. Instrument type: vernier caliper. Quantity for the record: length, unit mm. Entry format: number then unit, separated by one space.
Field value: 5.5 mm
